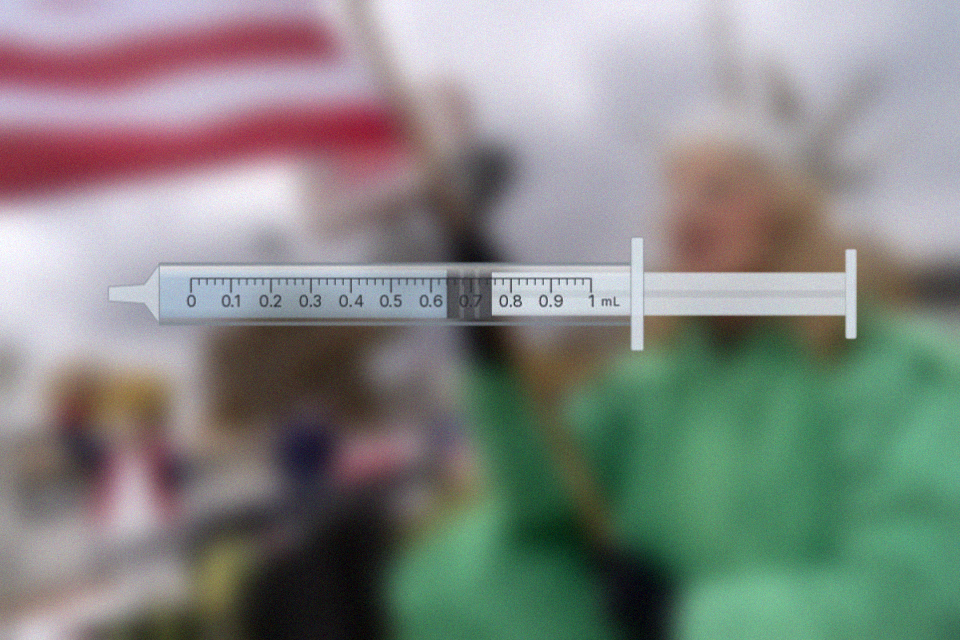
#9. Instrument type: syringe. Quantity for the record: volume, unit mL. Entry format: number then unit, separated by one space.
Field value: 0.64 mL
